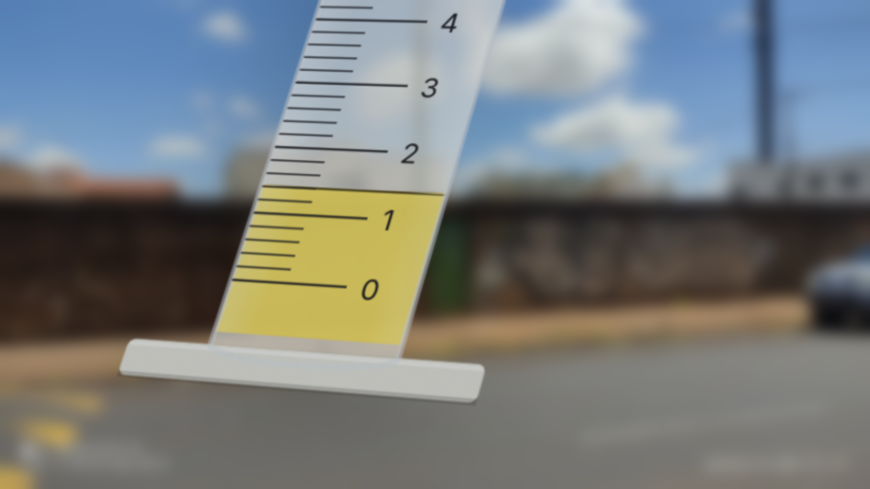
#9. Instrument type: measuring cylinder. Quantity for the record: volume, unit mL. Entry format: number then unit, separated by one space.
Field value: 1.4 mL
